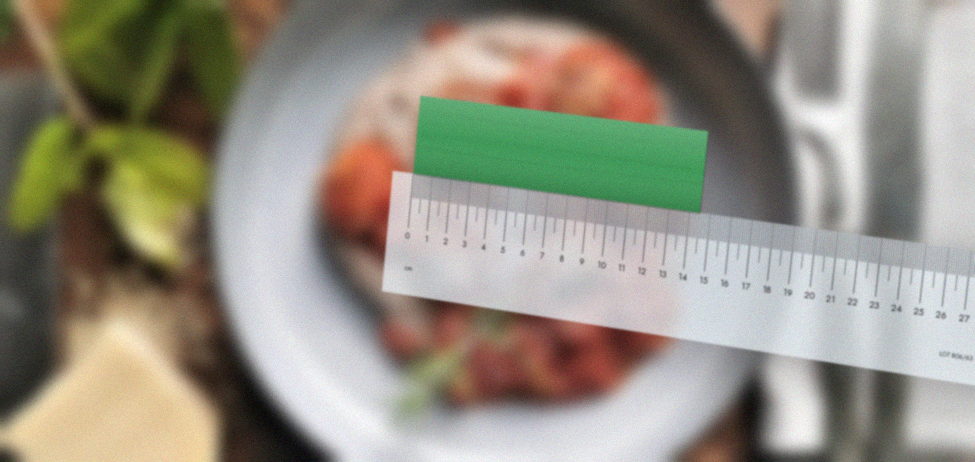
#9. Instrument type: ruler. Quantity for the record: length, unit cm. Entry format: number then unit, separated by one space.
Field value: 14.5 cm
